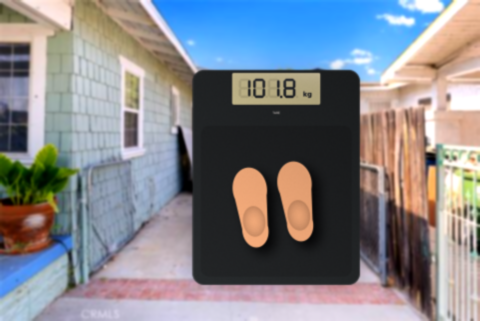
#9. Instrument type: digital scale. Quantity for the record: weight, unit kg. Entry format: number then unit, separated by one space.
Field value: 101.8 kg
